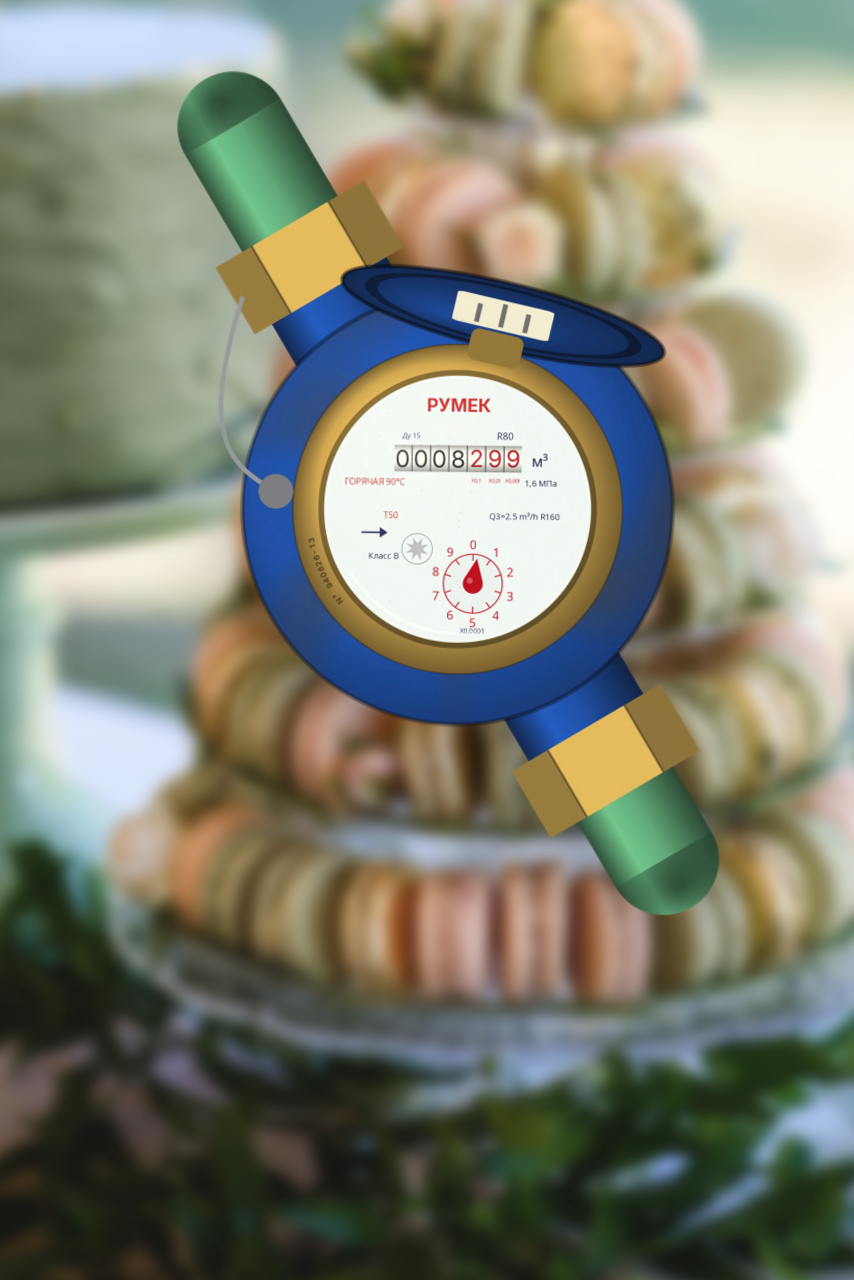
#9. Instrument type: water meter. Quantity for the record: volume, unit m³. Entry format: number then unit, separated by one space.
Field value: 8.2990 m³
